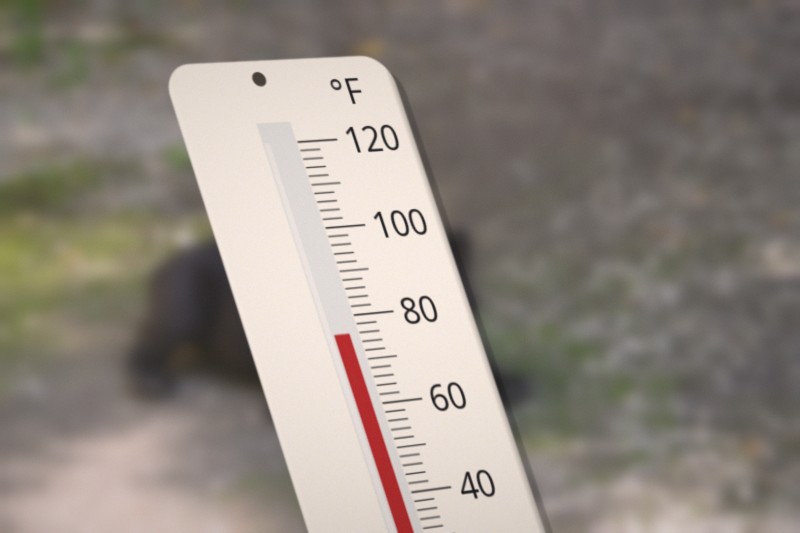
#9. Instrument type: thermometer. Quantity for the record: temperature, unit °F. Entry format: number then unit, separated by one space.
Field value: 76 °F
